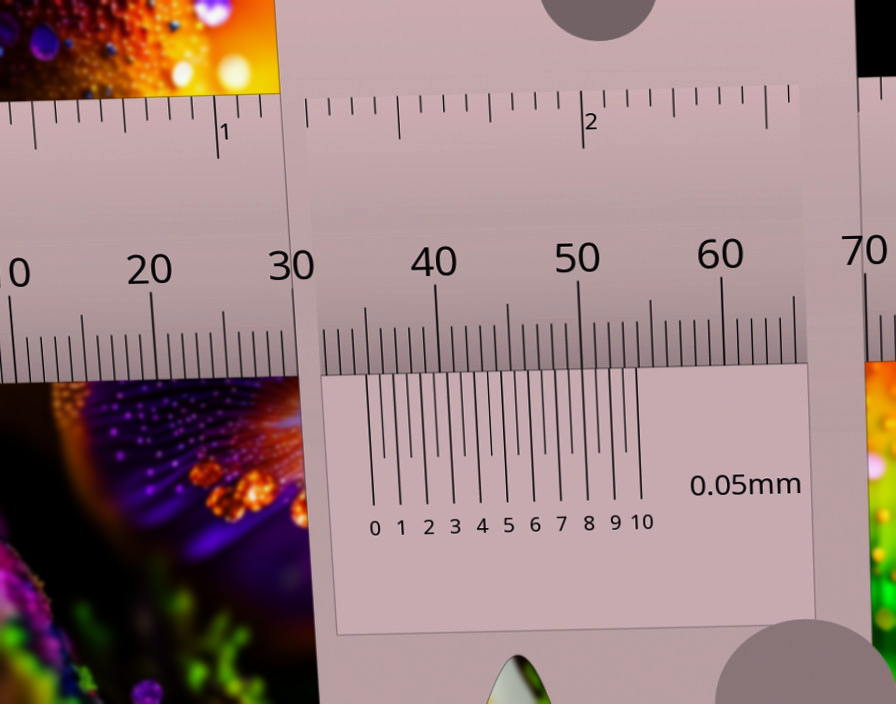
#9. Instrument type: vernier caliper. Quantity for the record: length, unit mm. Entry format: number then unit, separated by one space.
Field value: 34.8 mm
